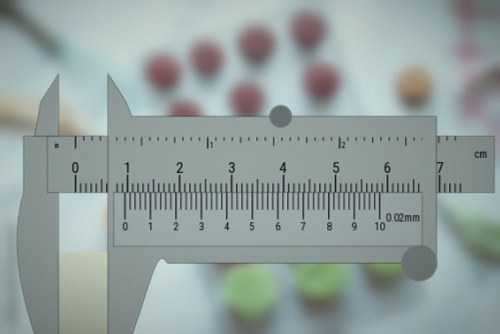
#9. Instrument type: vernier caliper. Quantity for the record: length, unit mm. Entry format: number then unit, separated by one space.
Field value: 9.5 mm
